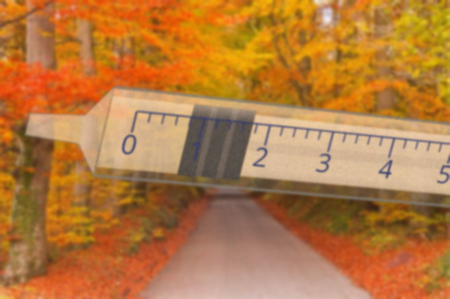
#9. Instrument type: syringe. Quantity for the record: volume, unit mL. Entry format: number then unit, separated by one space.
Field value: 0.8 mL
